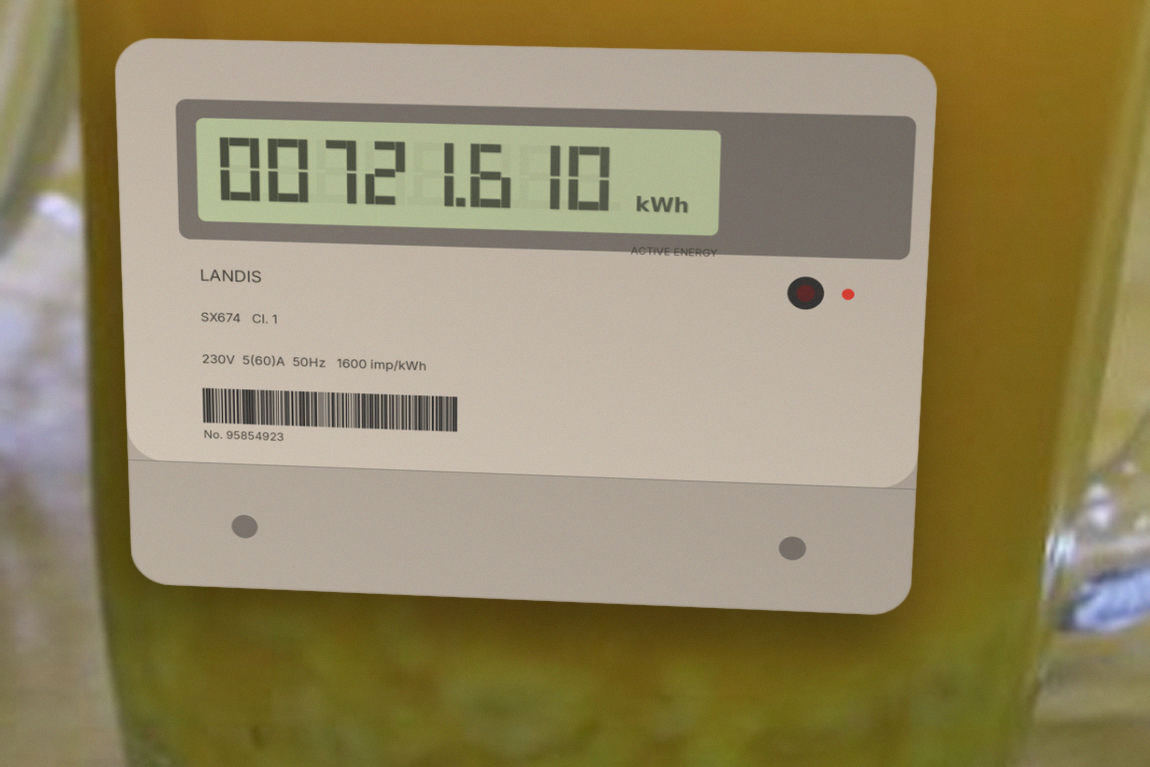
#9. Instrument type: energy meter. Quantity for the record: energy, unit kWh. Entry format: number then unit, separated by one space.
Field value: 721.610 kWh
